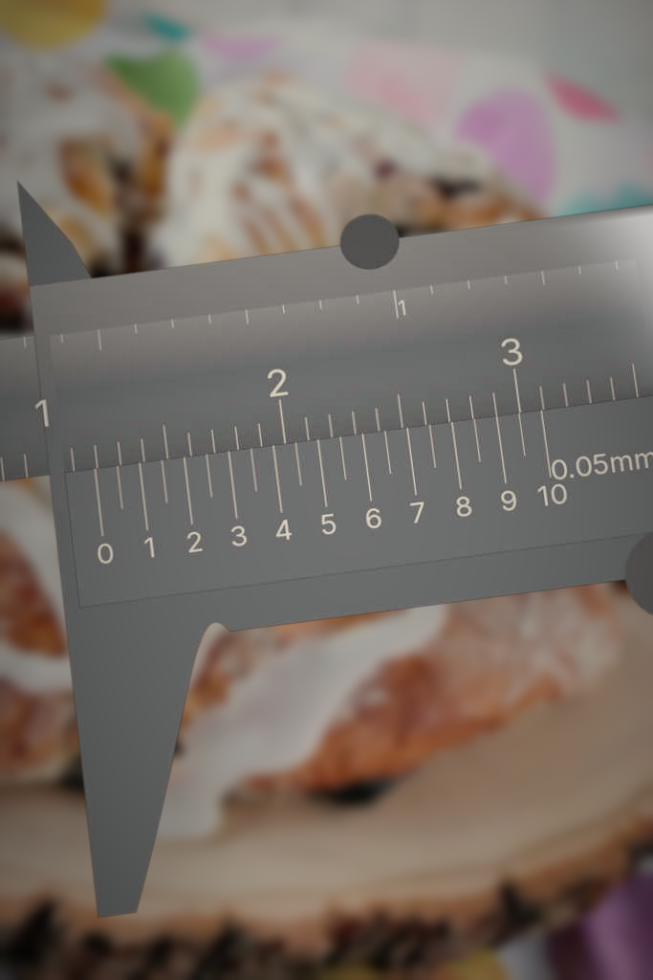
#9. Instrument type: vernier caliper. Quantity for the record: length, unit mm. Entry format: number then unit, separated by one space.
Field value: 11.90 mm
